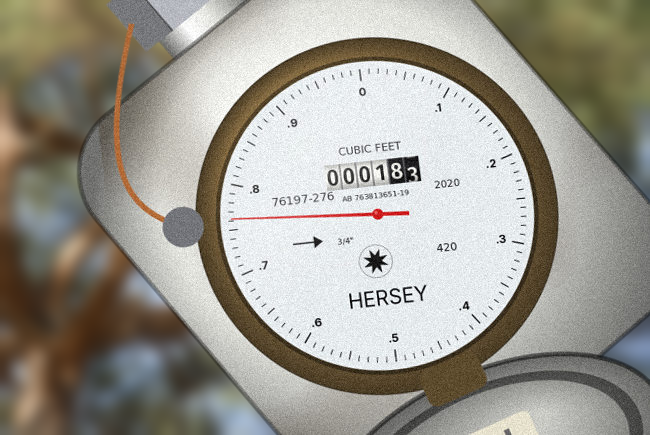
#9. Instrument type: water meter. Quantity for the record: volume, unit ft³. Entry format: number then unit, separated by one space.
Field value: 182.76 ft³
